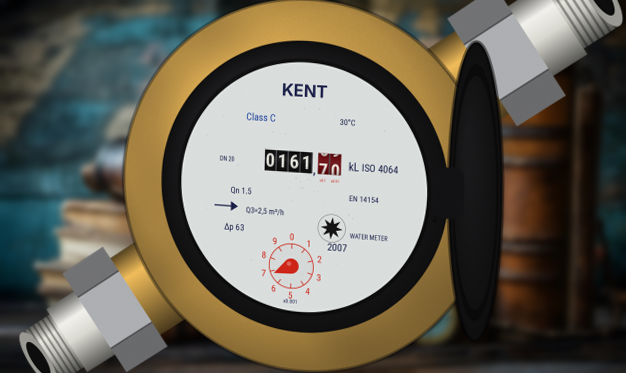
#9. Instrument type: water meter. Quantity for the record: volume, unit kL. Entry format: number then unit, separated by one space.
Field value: 161.696 kL
